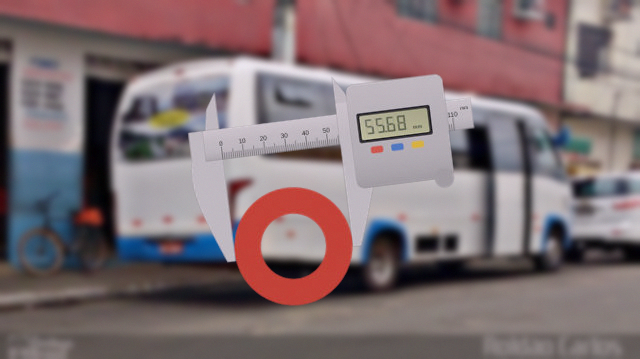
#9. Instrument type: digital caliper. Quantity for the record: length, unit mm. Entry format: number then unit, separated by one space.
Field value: 55.68 mm
